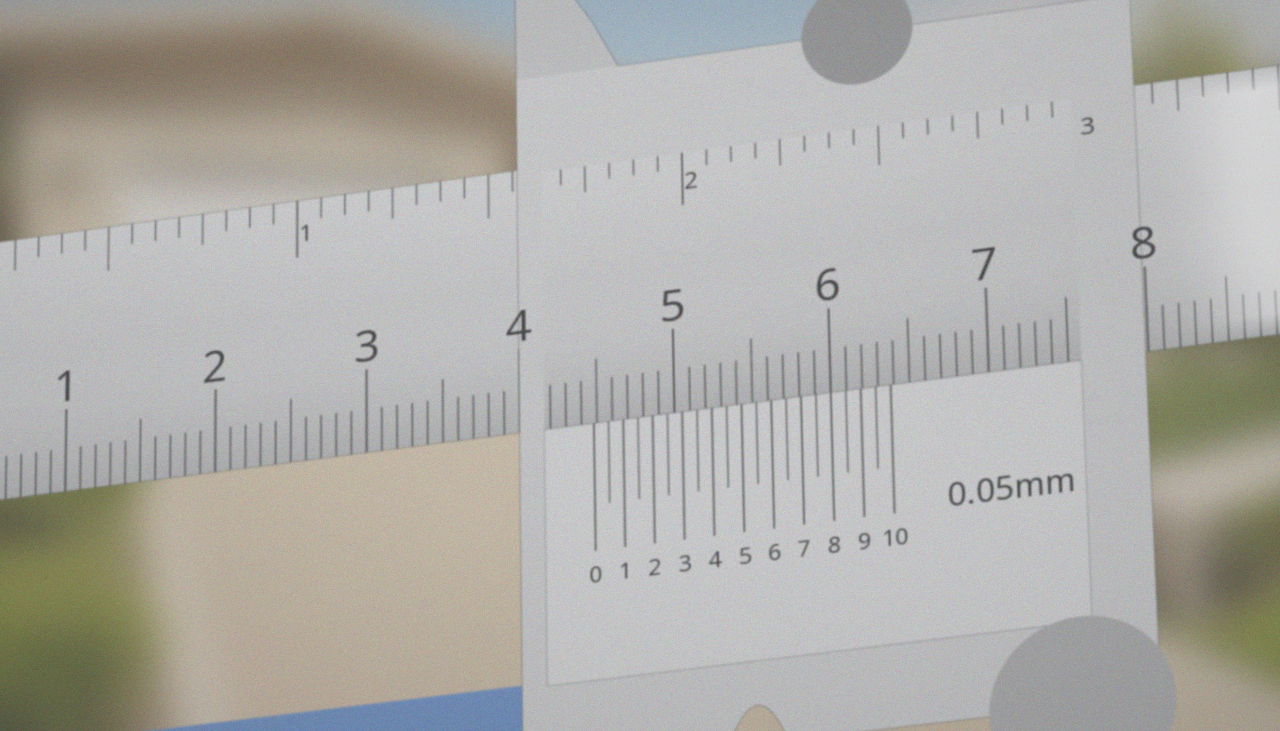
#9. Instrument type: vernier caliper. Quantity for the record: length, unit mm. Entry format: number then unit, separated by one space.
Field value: 44.8 mm
